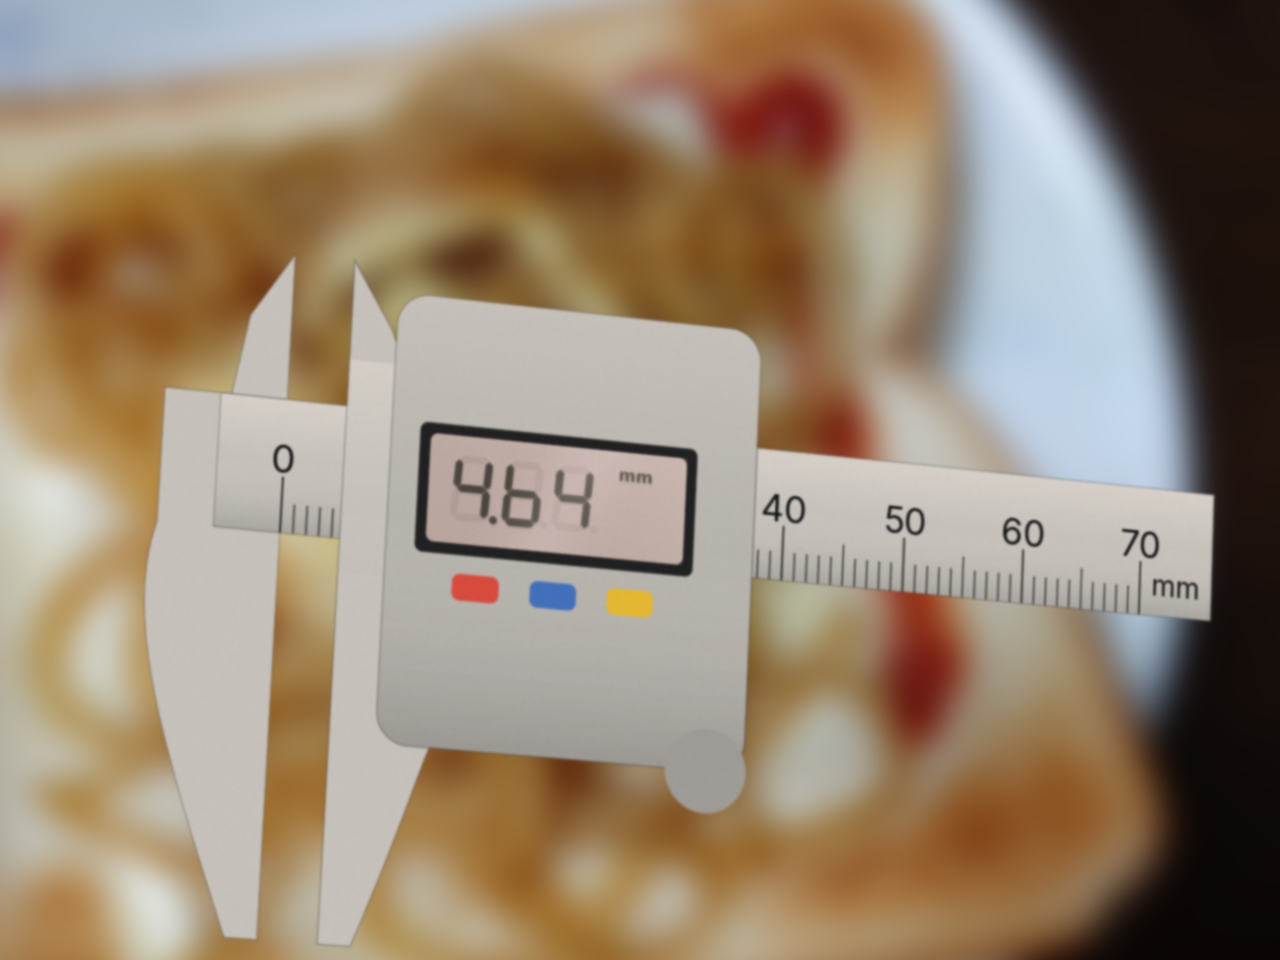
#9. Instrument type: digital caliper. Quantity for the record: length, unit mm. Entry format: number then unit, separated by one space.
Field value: 4.64 mm
